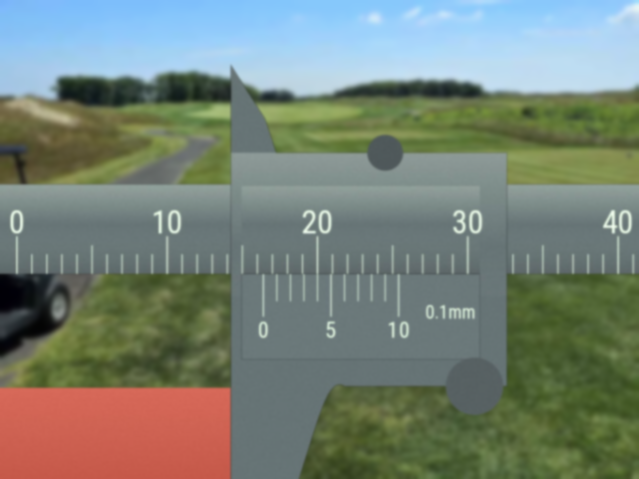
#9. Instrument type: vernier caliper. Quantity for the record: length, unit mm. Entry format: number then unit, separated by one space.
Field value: 16.4 mm
